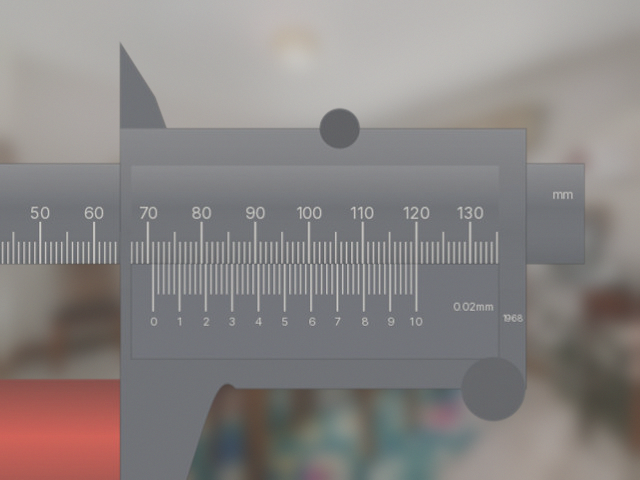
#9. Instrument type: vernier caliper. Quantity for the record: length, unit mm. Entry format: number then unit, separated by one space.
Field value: 71.0 mm
